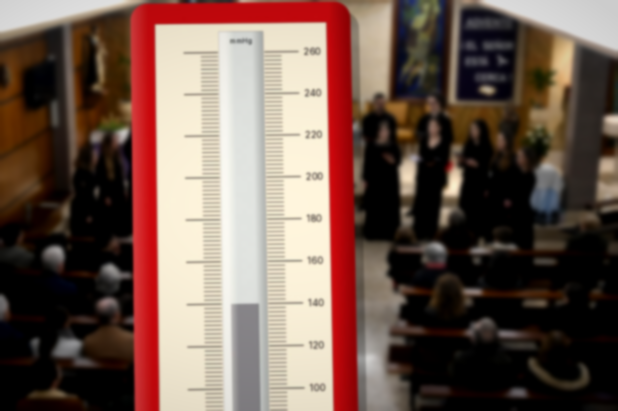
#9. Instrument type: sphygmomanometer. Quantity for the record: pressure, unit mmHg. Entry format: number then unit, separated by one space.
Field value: 140 mmHg
